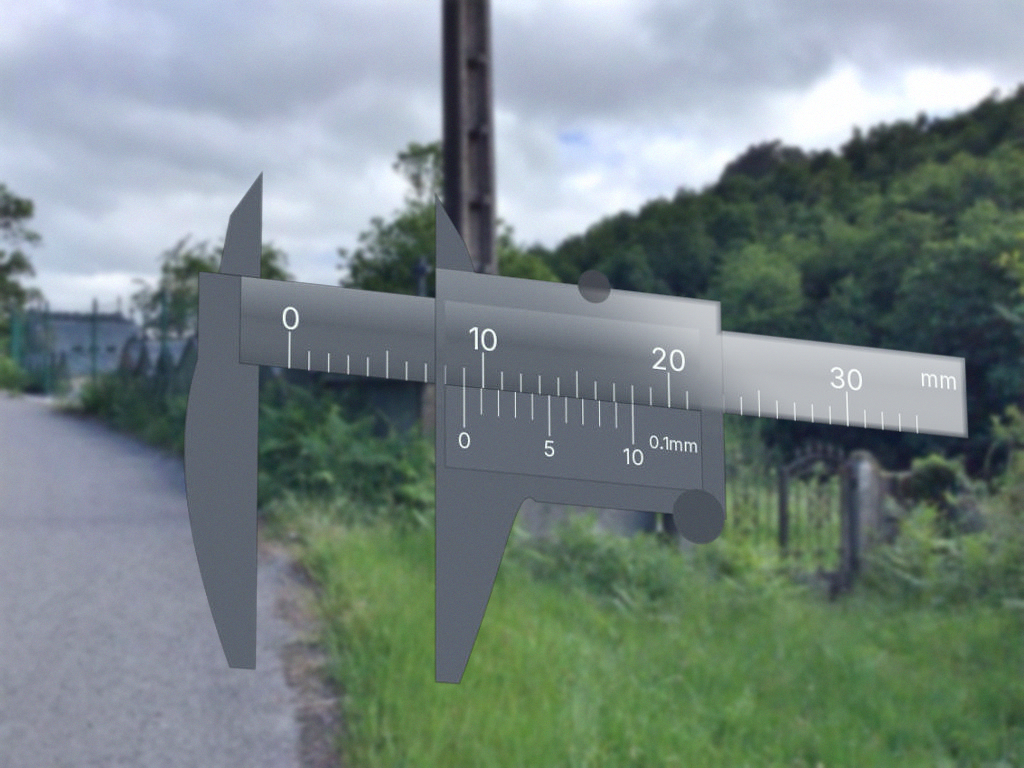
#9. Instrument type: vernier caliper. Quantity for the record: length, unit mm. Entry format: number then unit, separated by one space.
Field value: 9.0 mm
